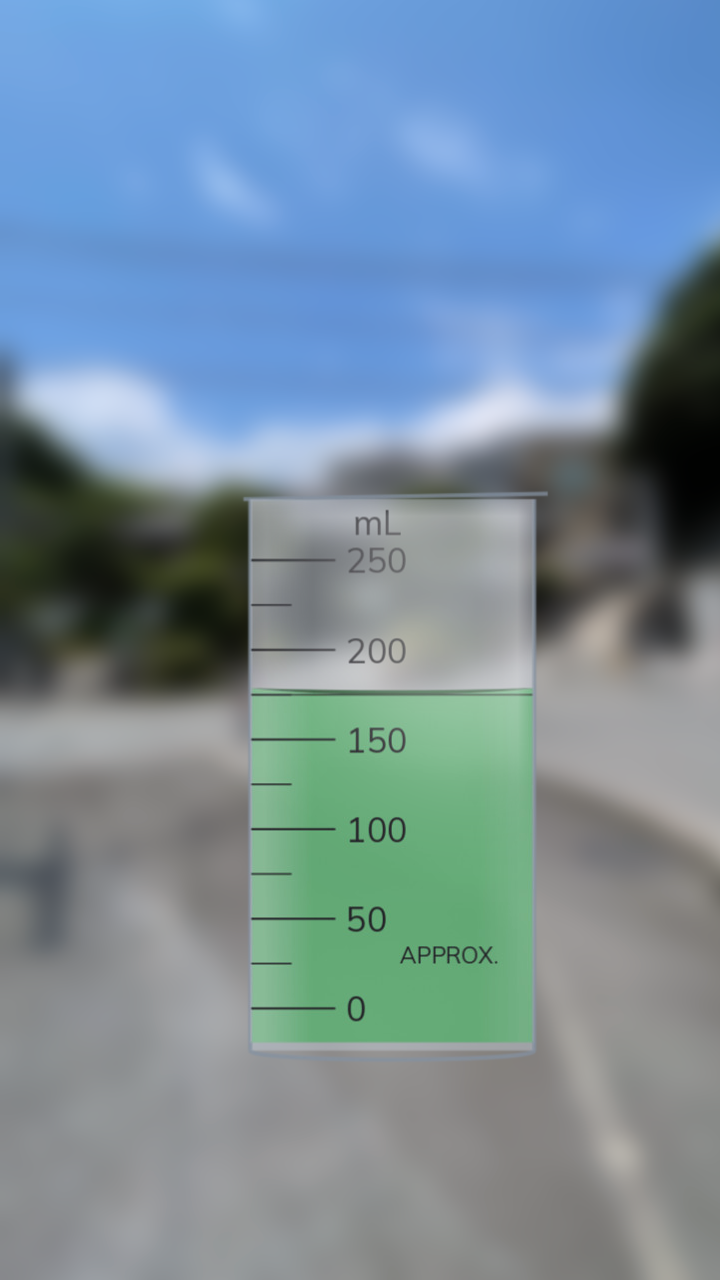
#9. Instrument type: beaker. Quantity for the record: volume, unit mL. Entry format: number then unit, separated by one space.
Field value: 175 mL
